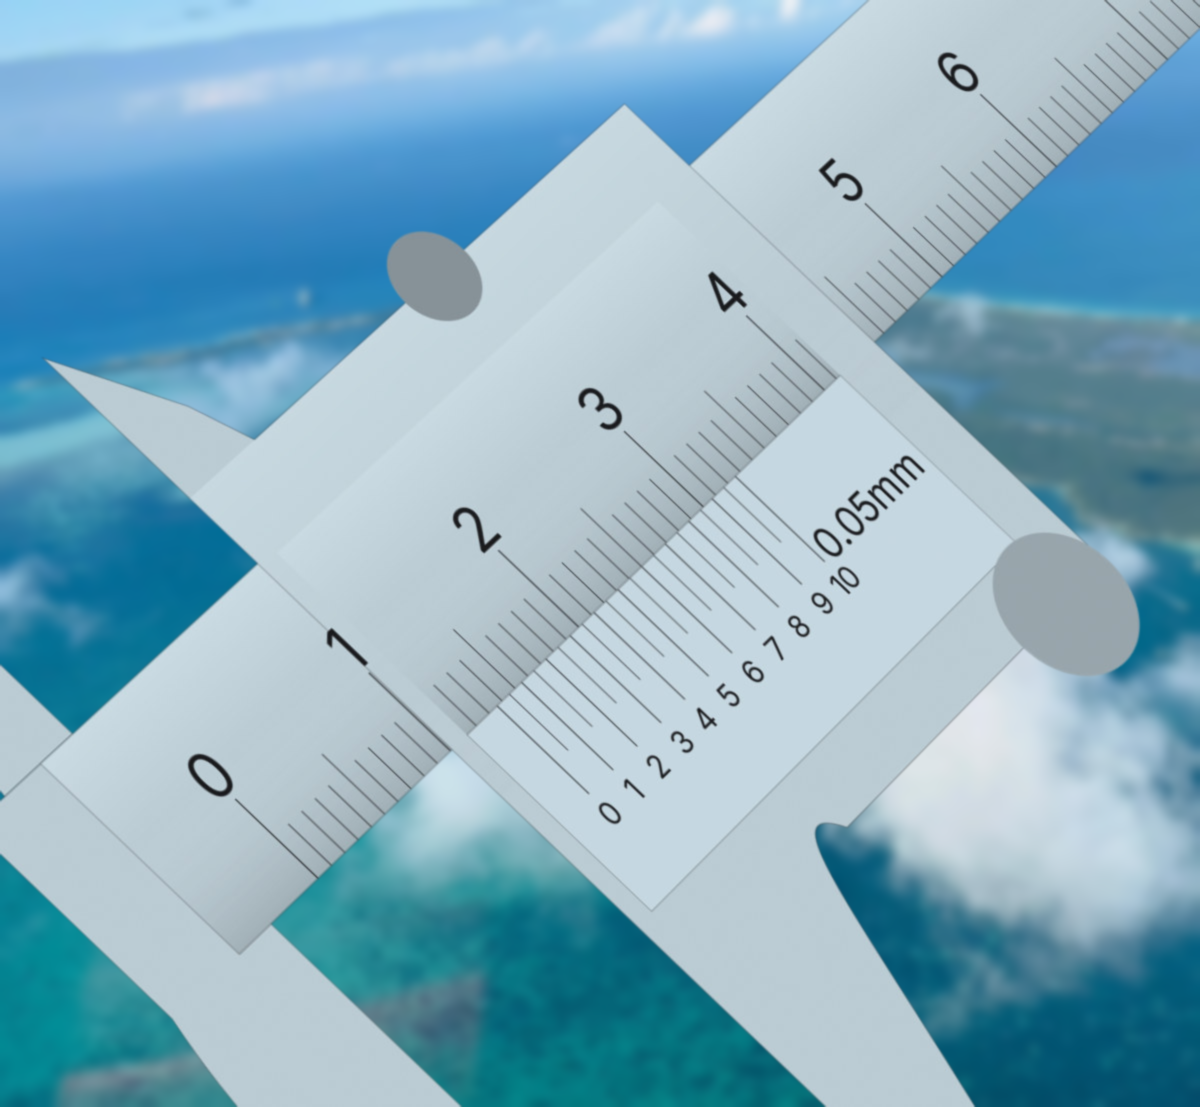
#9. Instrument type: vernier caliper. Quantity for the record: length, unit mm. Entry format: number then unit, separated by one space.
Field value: 13.6 mm
